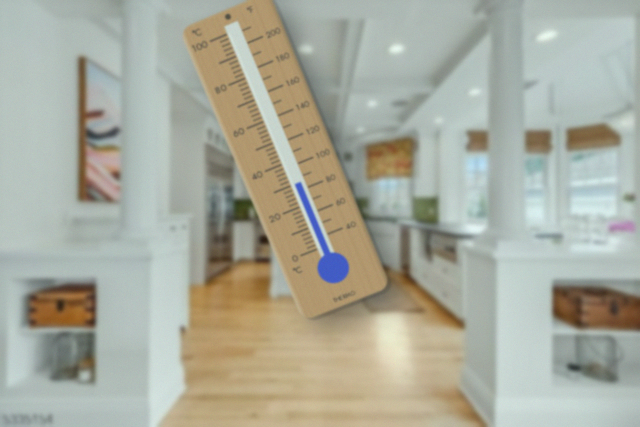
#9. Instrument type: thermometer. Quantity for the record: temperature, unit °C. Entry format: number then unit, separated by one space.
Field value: 30 °C
